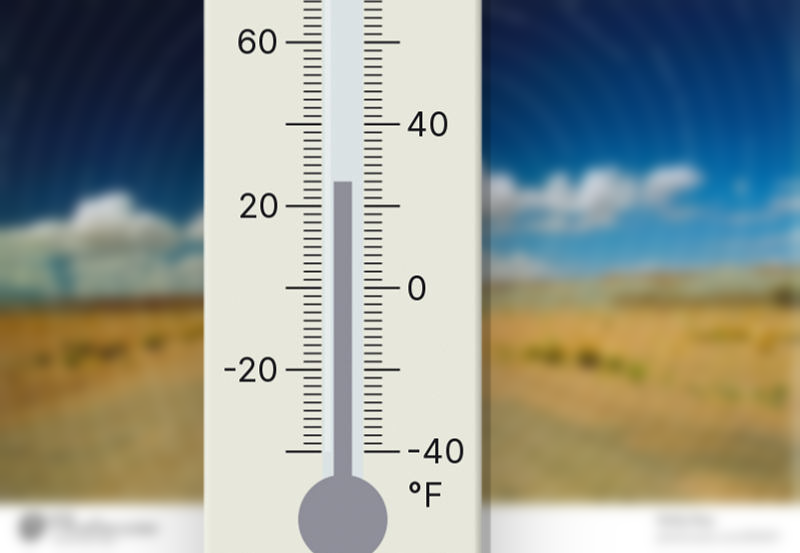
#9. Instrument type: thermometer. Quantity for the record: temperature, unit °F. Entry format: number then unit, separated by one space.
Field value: 26 °F
